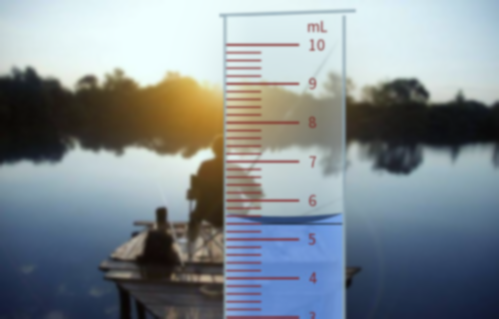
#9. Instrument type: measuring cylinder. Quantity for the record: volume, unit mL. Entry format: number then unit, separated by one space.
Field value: 5.4 mL
